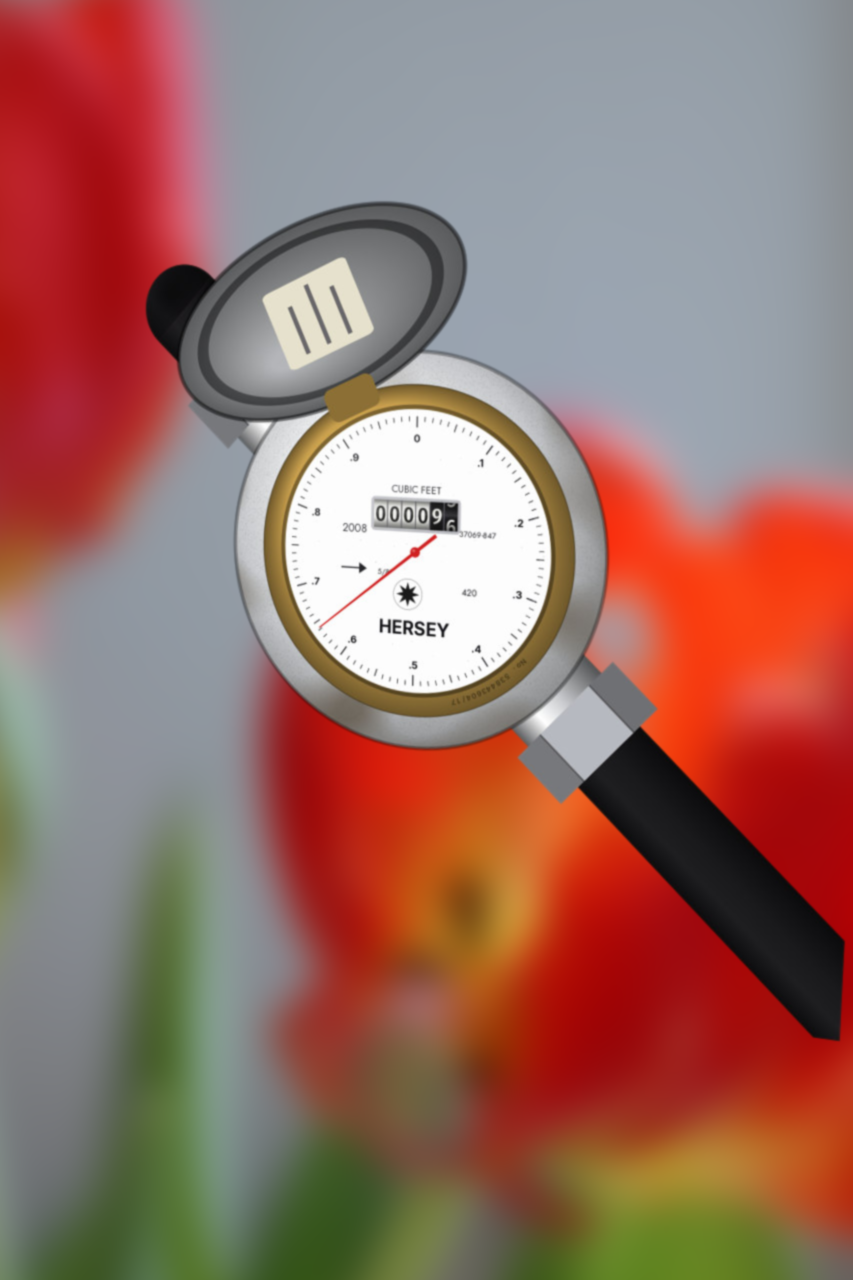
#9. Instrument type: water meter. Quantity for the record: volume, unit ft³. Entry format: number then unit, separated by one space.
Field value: 95.64 ft³
